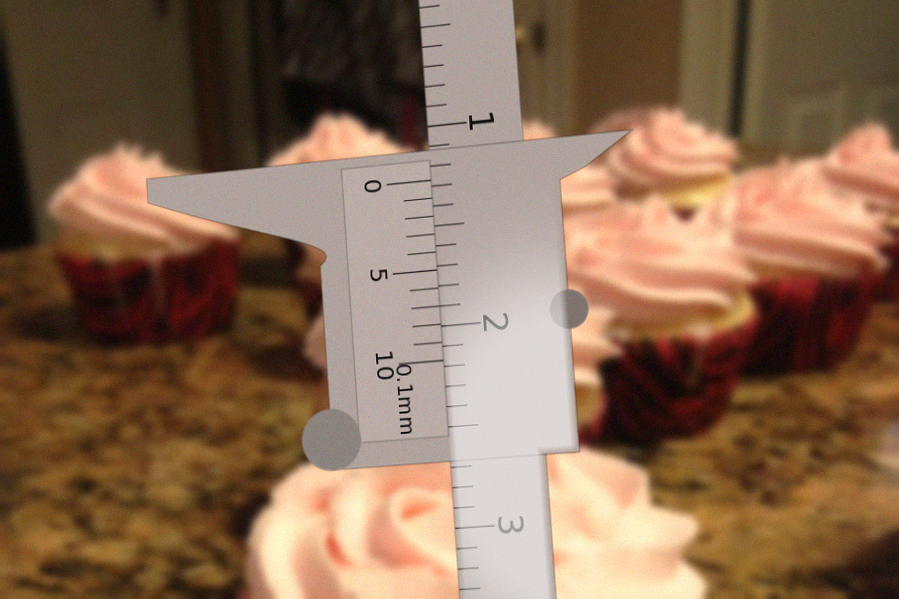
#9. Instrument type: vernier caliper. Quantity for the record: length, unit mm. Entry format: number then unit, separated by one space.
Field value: 12.7 mm
